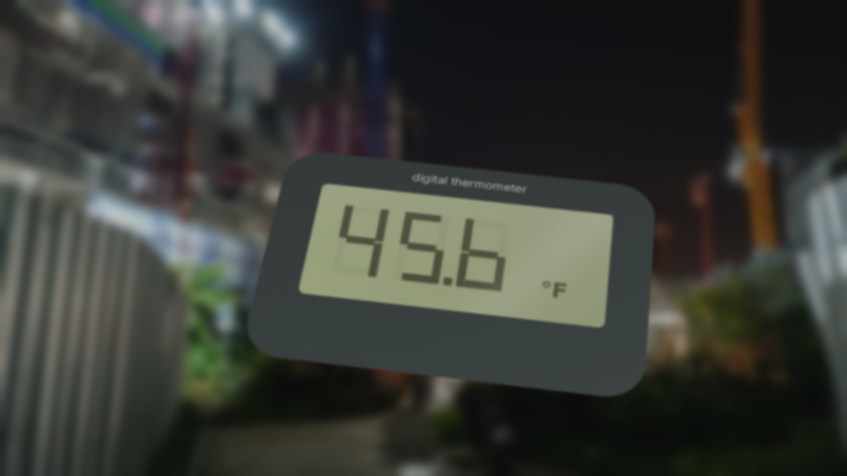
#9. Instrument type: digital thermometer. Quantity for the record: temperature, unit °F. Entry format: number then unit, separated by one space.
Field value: 45.6 °F
